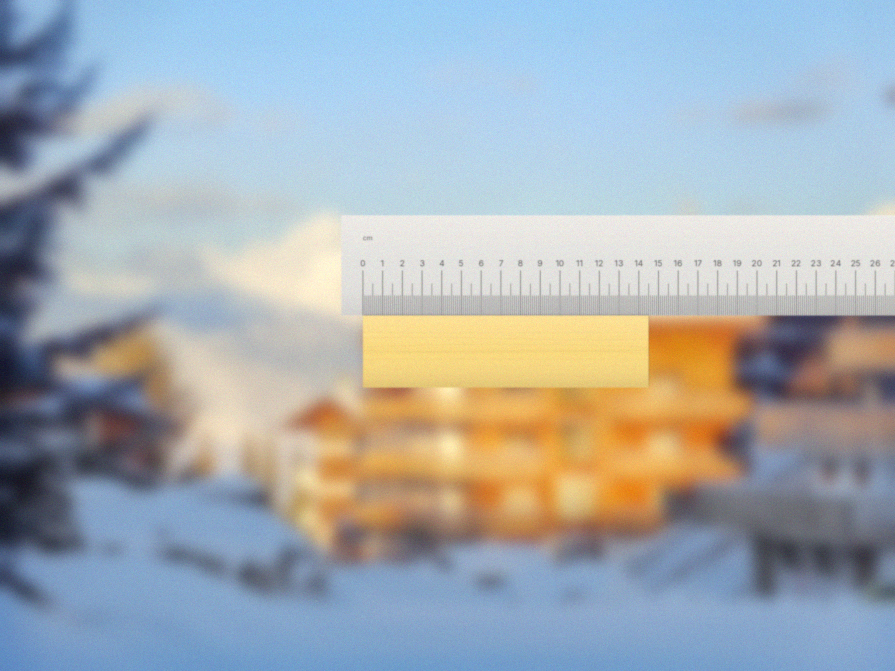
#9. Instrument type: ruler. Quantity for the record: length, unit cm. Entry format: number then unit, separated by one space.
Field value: 14.5 cm
